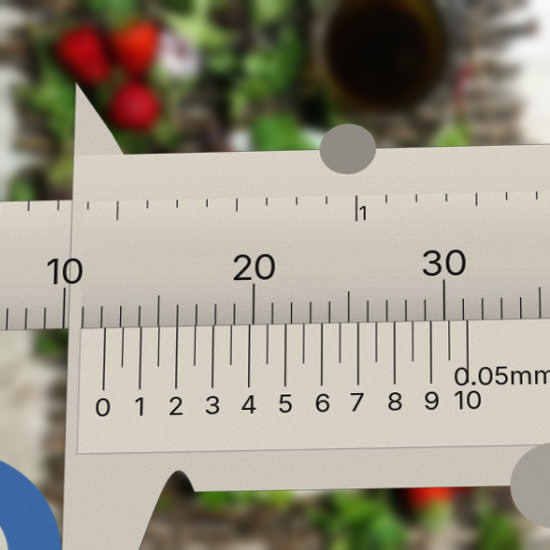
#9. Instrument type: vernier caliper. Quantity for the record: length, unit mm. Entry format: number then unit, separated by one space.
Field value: 12.2 mm
